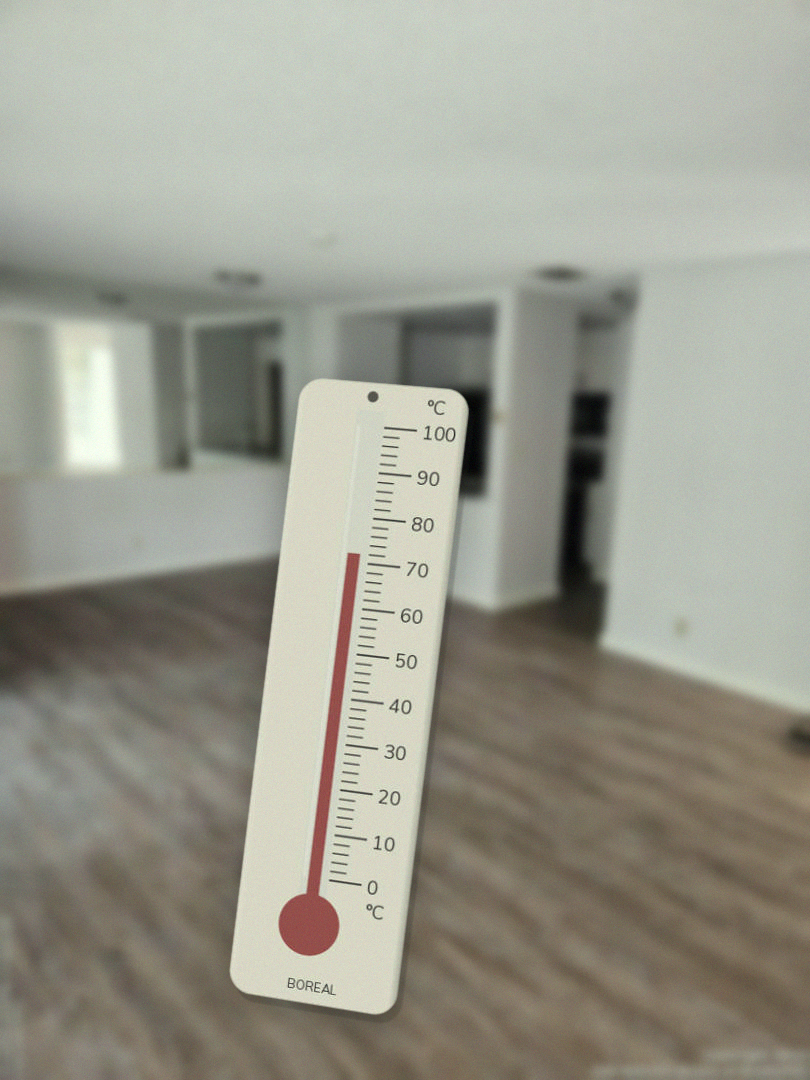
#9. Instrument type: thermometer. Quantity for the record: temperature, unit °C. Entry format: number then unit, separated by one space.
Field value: 72 °C
